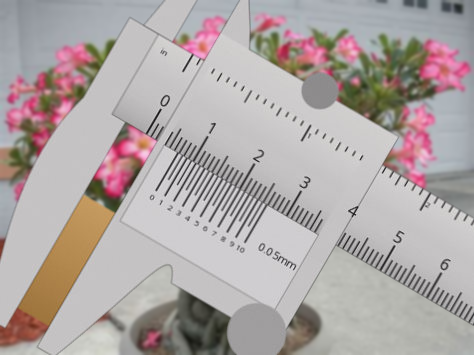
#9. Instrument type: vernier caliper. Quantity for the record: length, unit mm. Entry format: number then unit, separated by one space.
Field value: 6.8 mm
